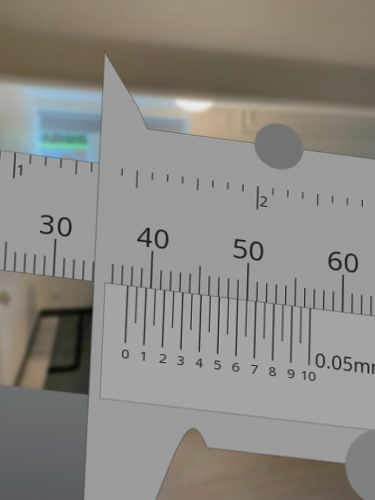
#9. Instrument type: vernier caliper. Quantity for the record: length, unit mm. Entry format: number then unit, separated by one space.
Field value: 37.6 mm
